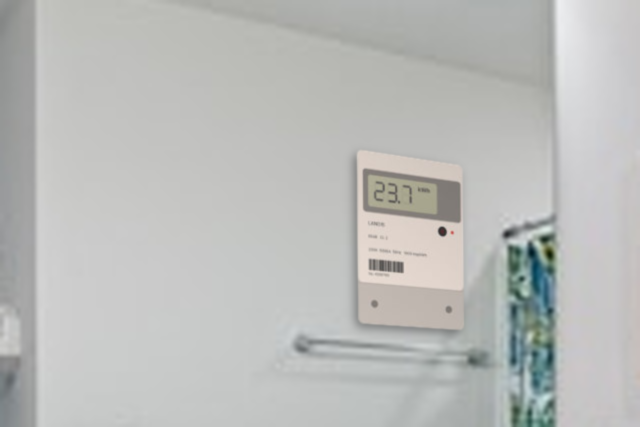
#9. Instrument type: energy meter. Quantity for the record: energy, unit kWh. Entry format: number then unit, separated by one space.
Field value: 23.7 kWh
